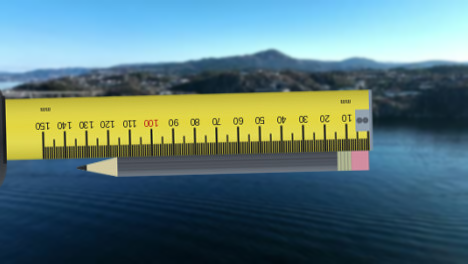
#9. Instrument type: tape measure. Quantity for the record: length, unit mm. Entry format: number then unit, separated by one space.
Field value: 135 mm
